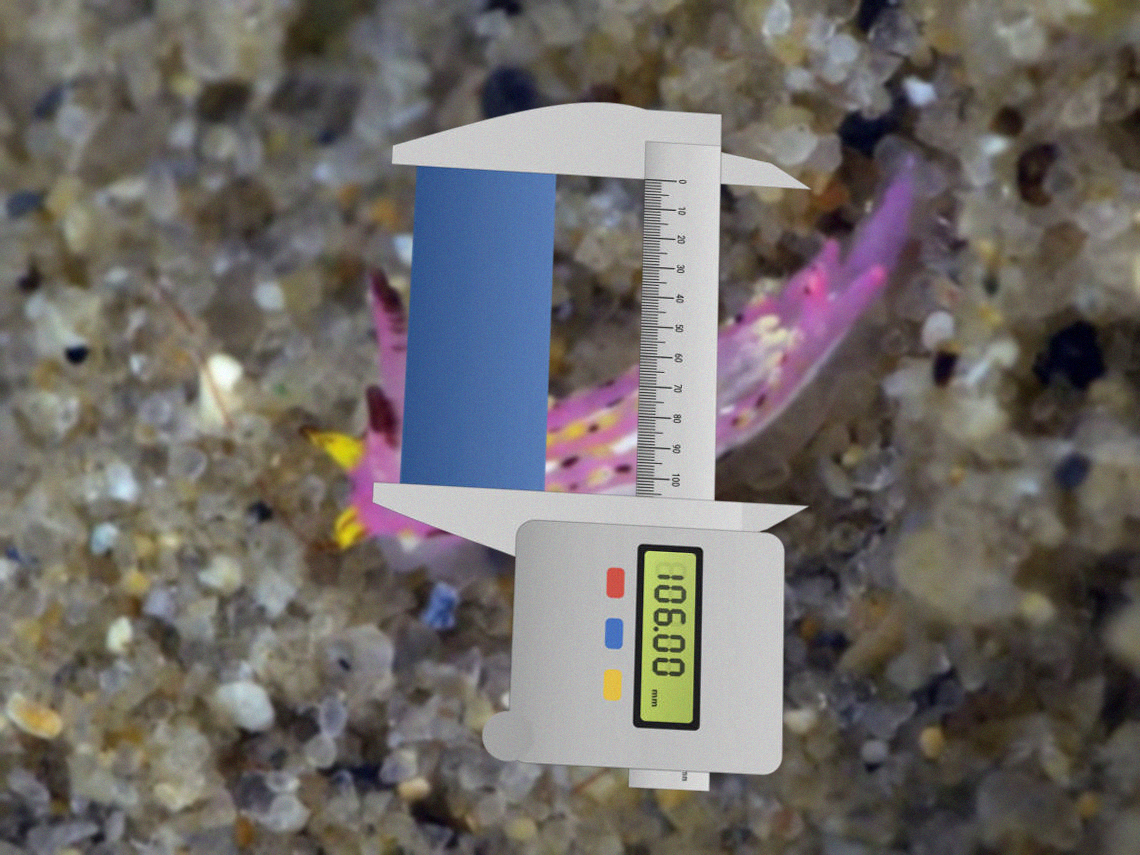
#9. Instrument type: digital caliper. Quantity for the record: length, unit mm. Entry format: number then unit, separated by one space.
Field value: 106.00 mm
